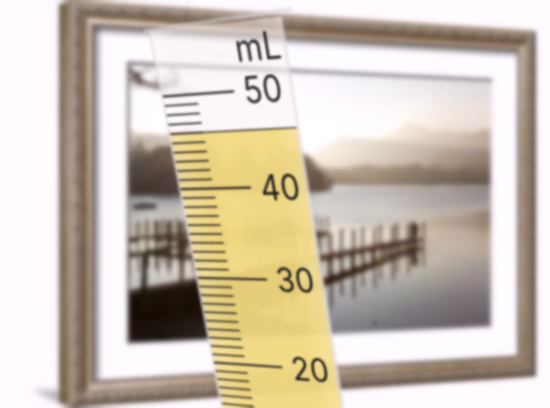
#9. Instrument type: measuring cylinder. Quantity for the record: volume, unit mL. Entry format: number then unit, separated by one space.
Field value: 46 mL
